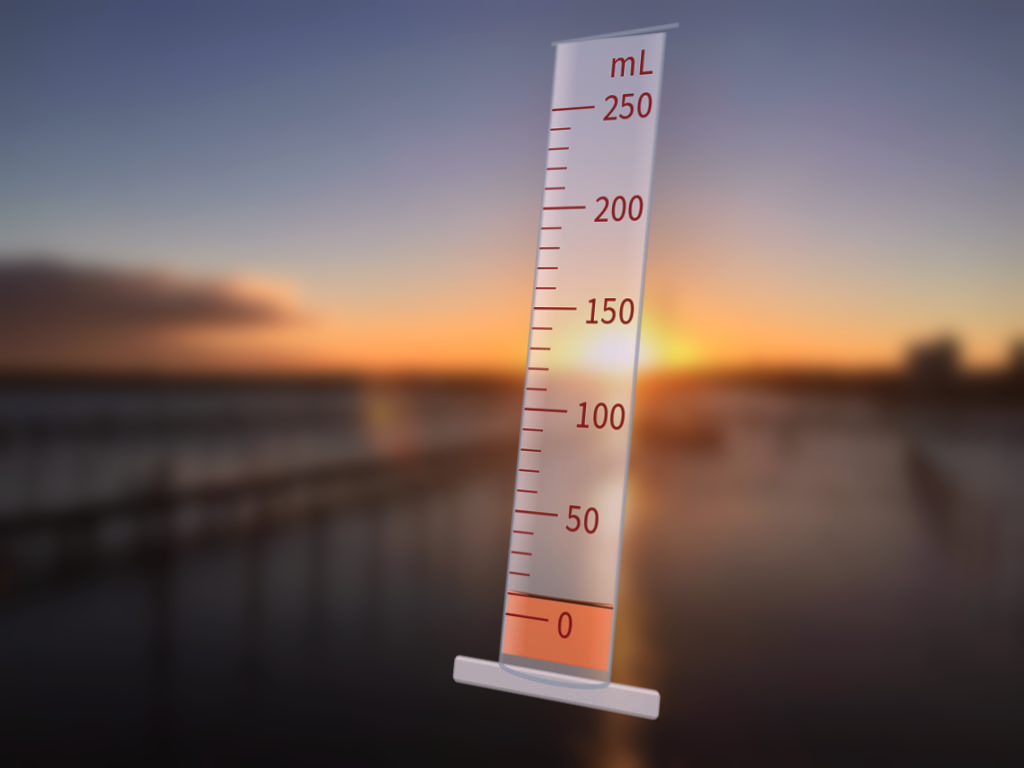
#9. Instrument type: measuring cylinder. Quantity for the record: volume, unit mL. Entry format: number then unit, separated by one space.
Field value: 10 mL
